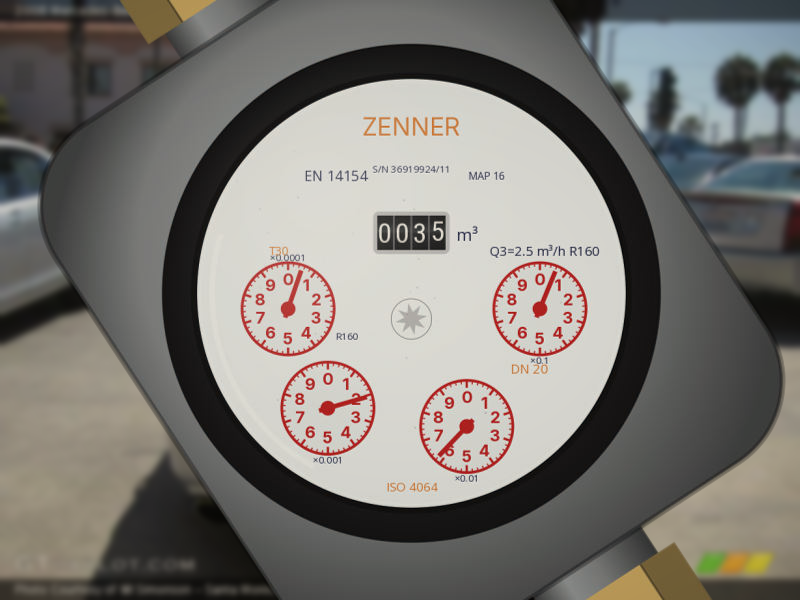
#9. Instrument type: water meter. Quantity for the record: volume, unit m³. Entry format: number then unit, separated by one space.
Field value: 35.0620 m³
